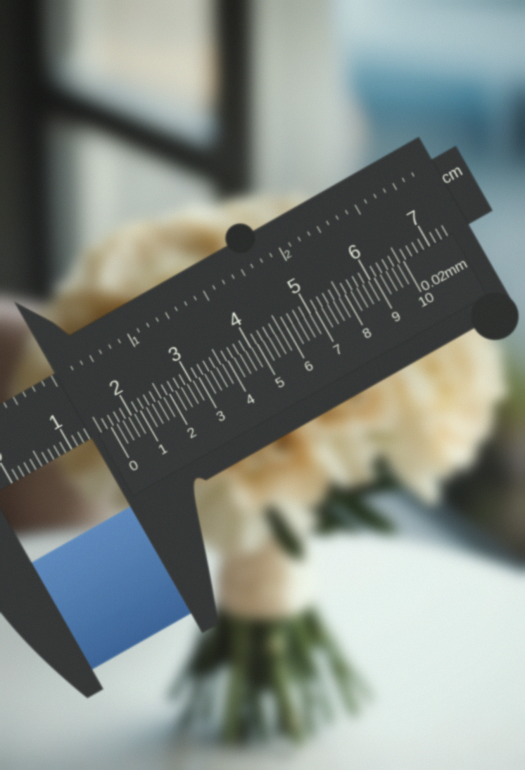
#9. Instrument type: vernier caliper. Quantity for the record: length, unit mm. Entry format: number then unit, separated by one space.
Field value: 16.6 mm
